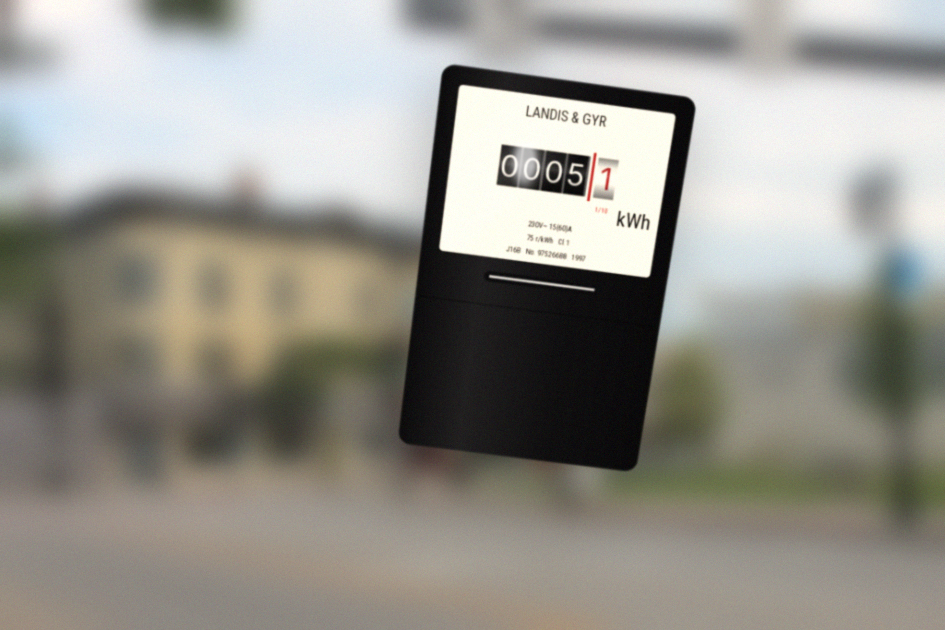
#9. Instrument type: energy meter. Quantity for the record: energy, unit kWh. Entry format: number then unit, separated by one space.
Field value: 5.1 kWh
